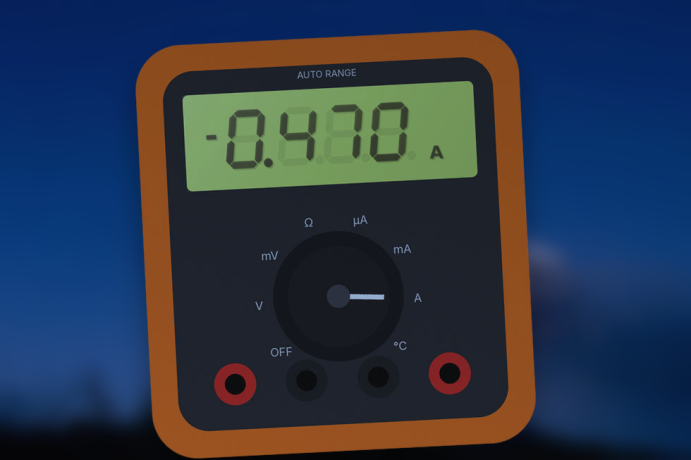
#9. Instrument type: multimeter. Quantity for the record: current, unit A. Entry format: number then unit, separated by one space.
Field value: -0.470 A
